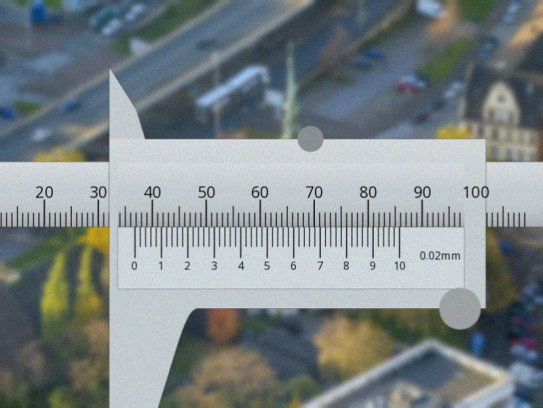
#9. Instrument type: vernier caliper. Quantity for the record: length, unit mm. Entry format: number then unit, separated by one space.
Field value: 36.8 mm
